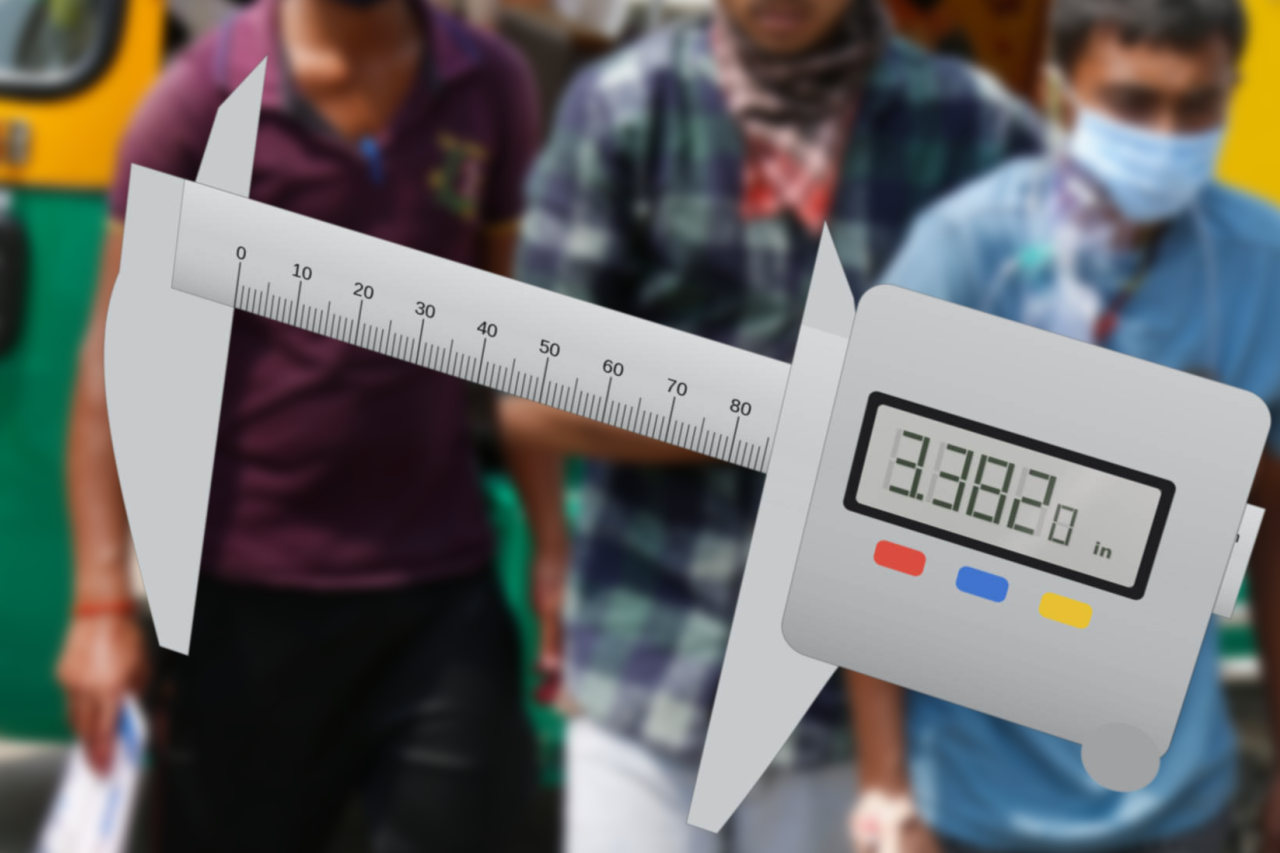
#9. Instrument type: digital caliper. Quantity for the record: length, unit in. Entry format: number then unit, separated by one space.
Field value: 3.3820 in
